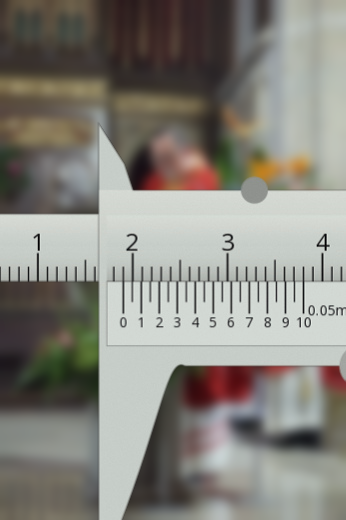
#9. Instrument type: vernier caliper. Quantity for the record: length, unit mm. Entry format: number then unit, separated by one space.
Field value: 19.0 mm
